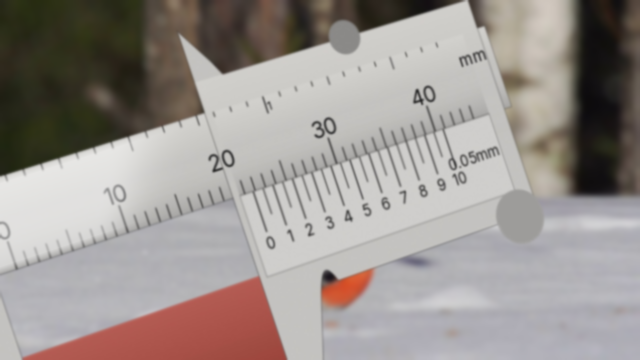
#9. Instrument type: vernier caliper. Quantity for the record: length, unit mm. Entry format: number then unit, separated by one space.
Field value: 21.8 mm
